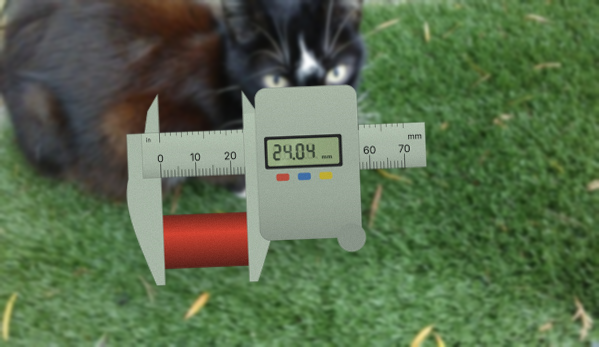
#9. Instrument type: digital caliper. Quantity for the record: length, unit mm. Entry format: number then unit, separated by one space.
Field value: 24.04 mm
